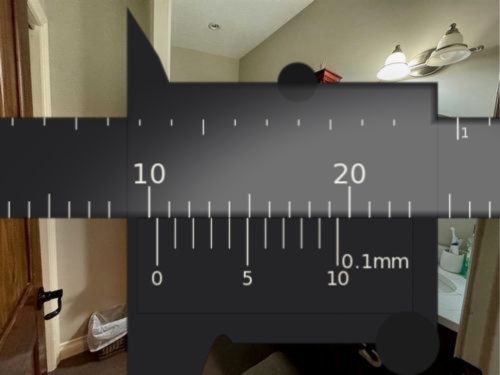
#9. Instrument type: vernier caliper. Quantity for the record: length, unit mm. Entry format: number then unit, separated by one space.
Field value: 10.4 mm
